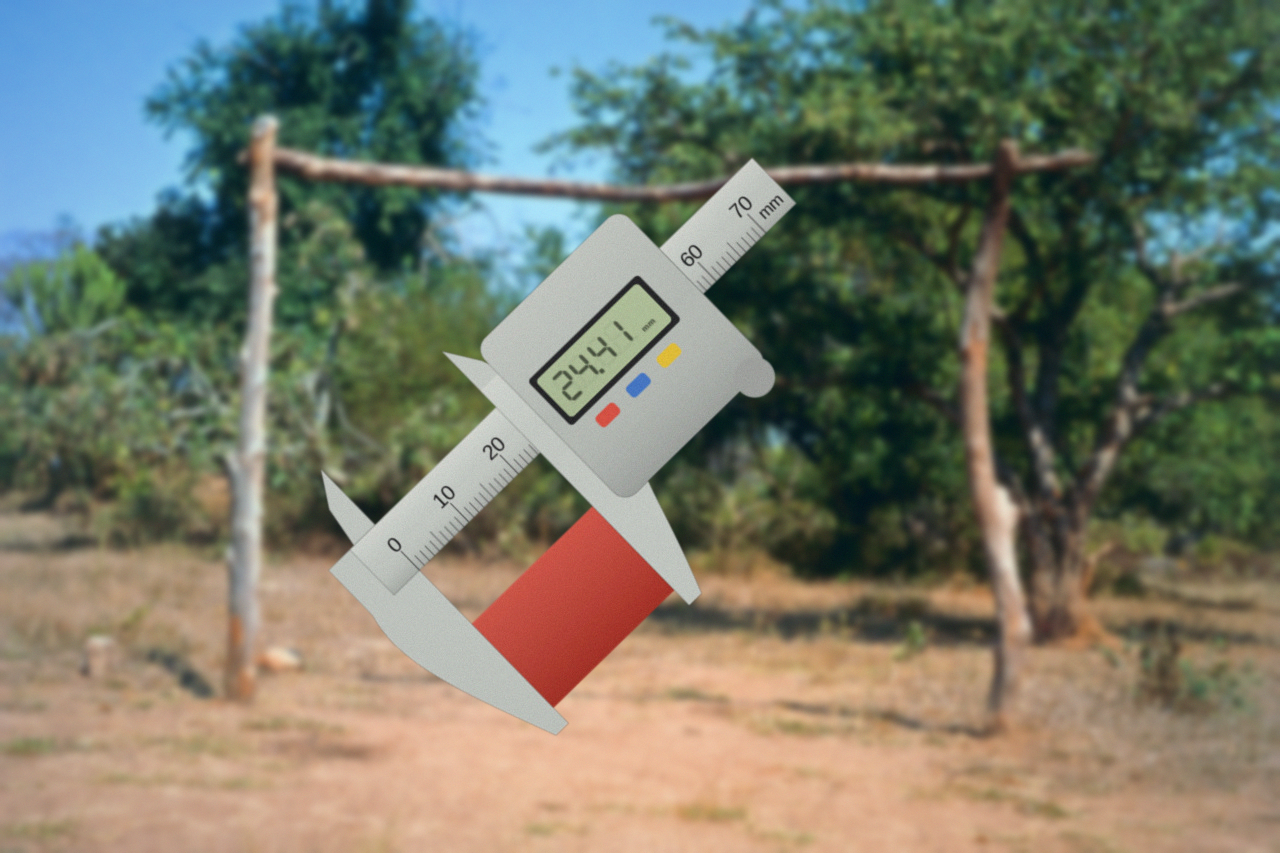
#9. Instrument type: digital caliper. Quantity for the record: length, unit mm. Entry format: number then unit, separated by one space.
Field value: 24.41 mm
